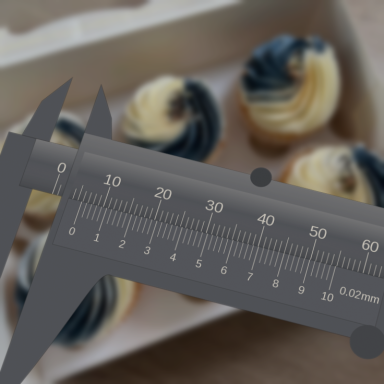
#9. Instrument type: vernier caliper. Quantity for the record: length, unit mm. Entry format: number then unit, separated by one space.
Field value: 5.8 mm
